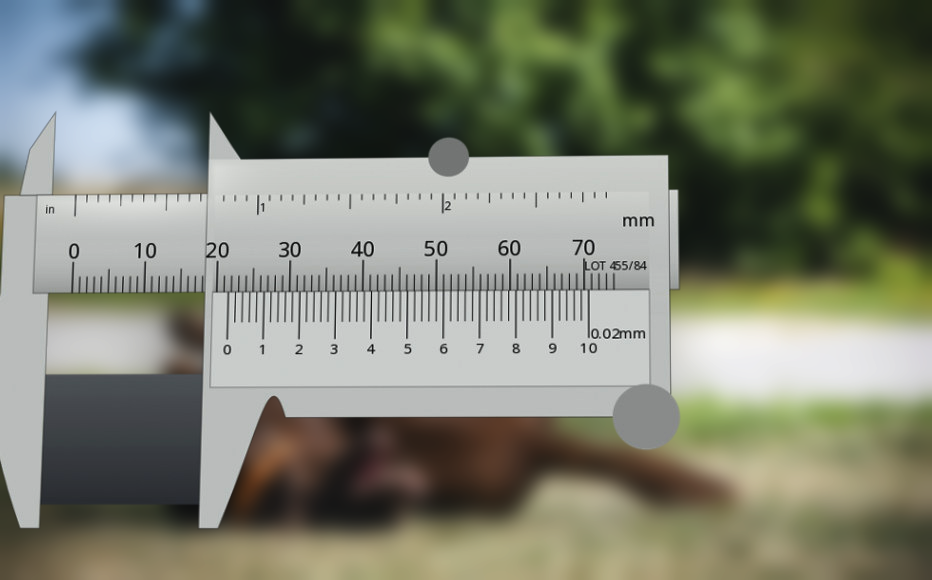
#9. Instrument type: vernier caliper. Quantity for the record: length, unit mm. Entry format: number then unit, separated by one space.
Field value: 21.6 mm
